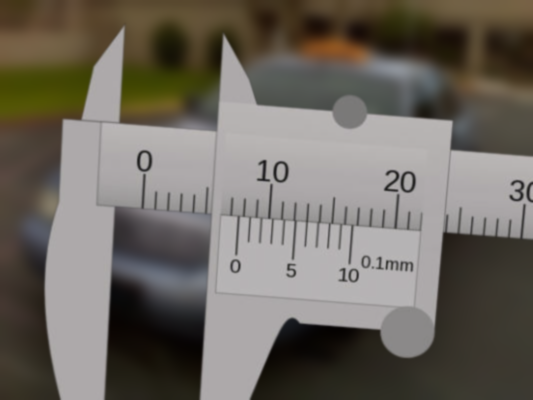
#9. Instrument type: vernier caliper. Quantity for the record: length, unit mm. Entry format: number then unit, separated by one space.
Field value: 7.6 mm
